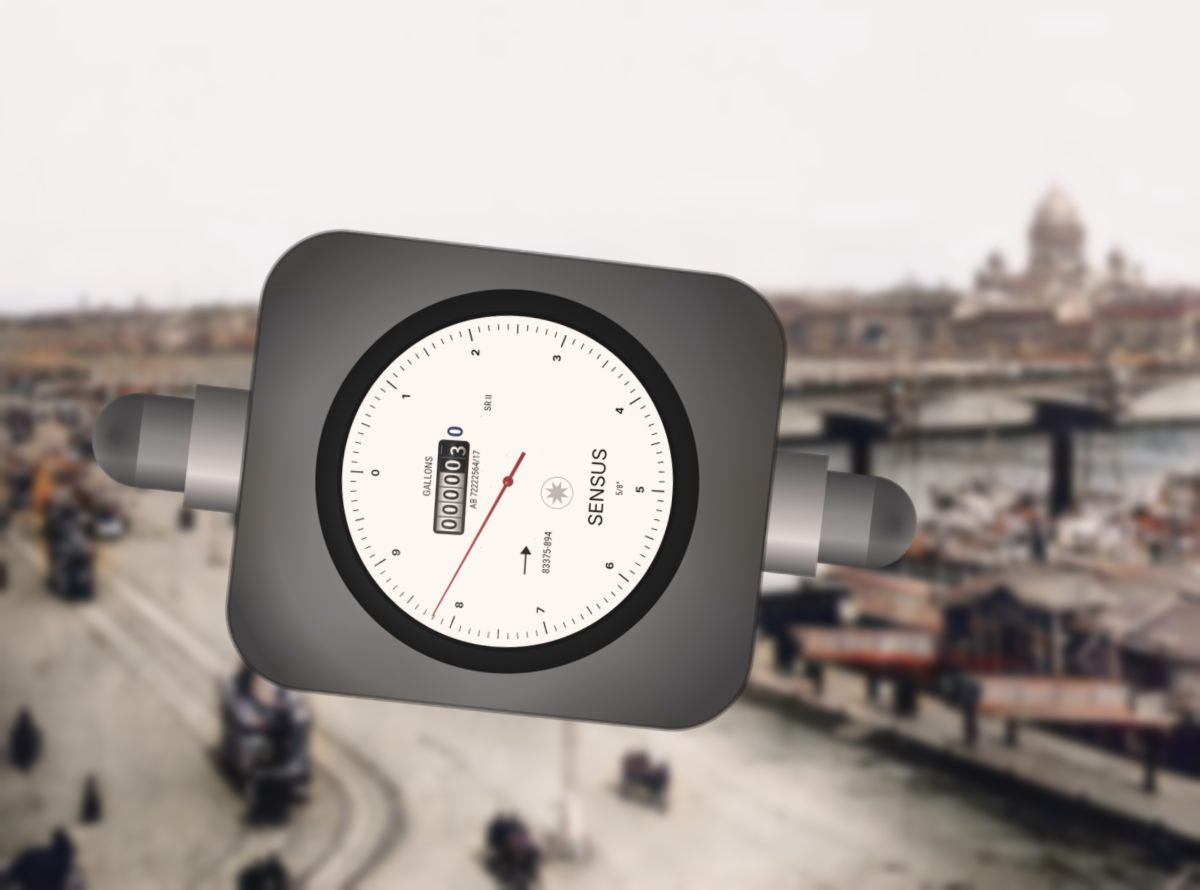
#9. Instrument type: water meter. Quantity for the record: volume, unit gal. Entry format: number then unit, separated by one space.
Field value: 28.2 gal
